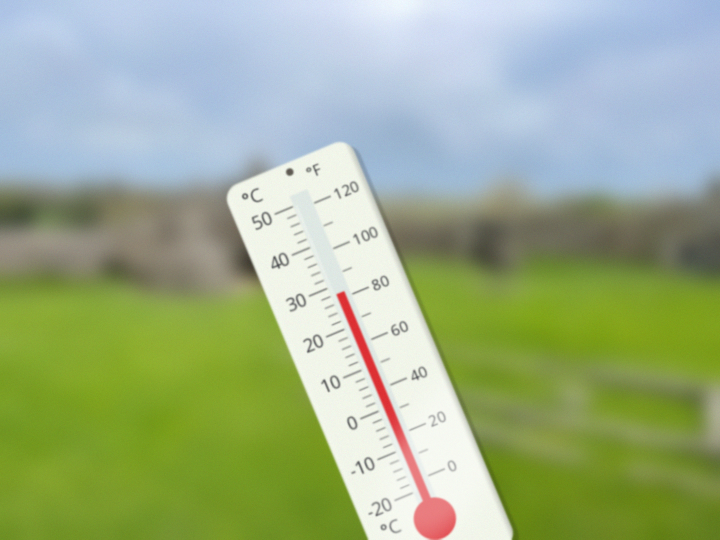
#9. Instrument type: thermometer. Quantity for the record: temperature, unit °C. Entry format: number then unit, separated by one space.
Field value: 28 °C
